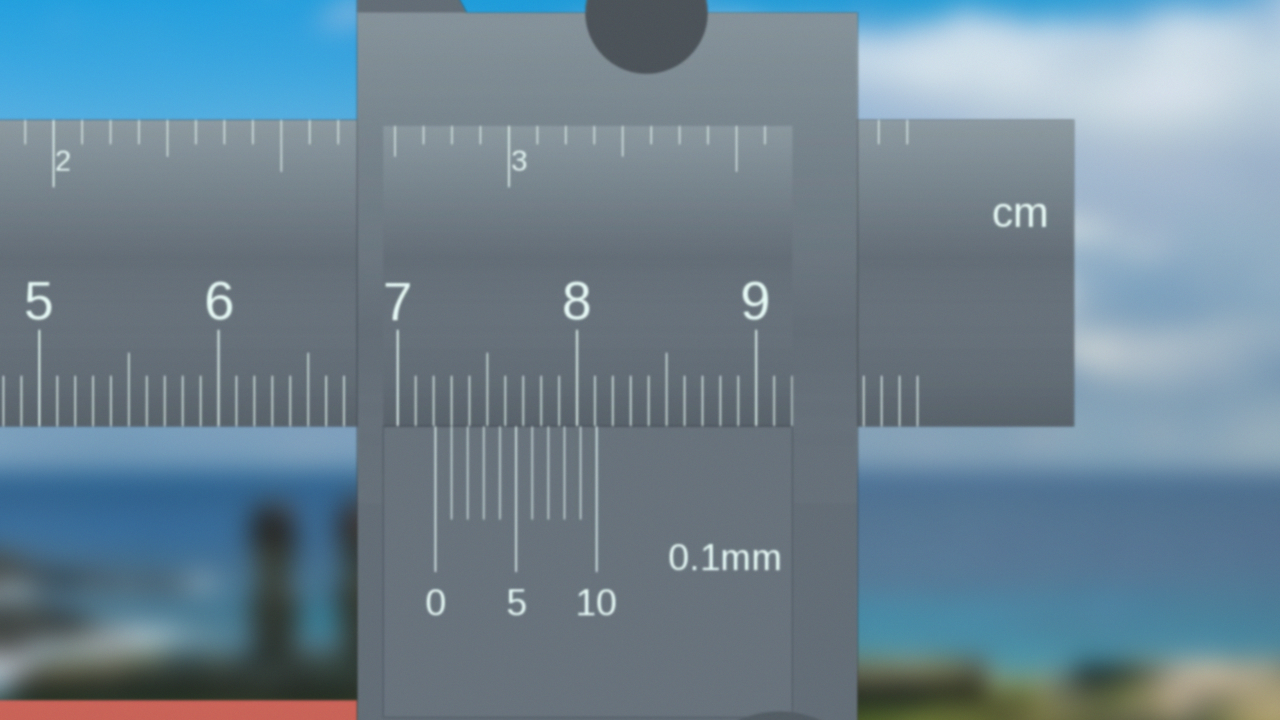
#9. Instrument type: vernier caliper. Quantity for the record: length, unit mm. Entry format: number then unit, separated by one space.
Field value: 72.1 mm
